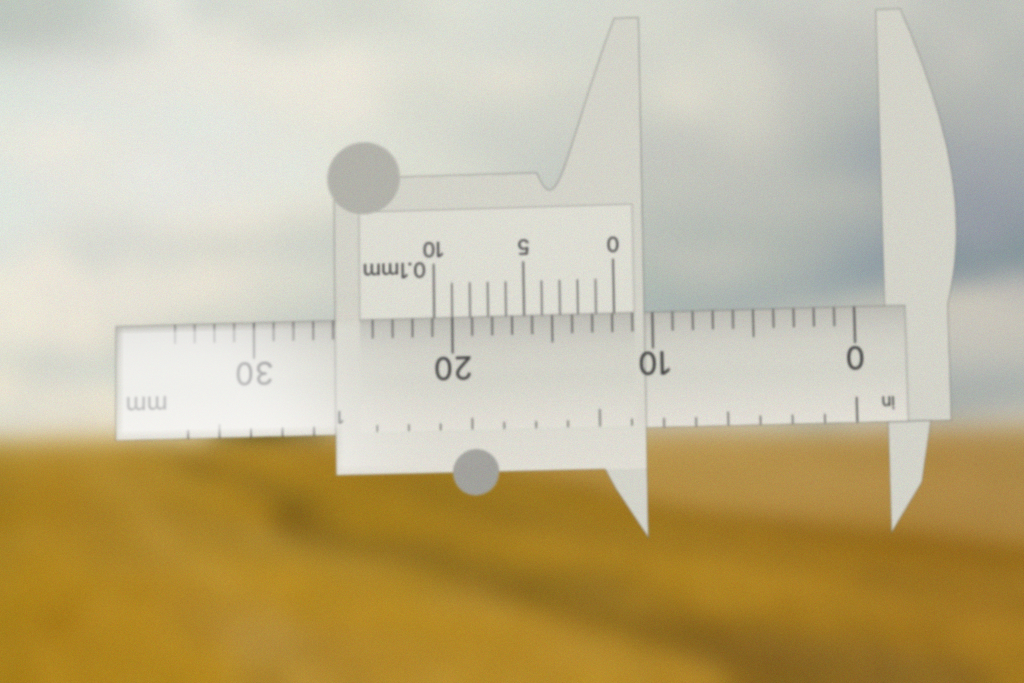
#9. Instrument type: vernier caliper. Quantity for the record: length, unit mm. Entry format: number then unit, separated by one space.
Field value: 11.9 mm
